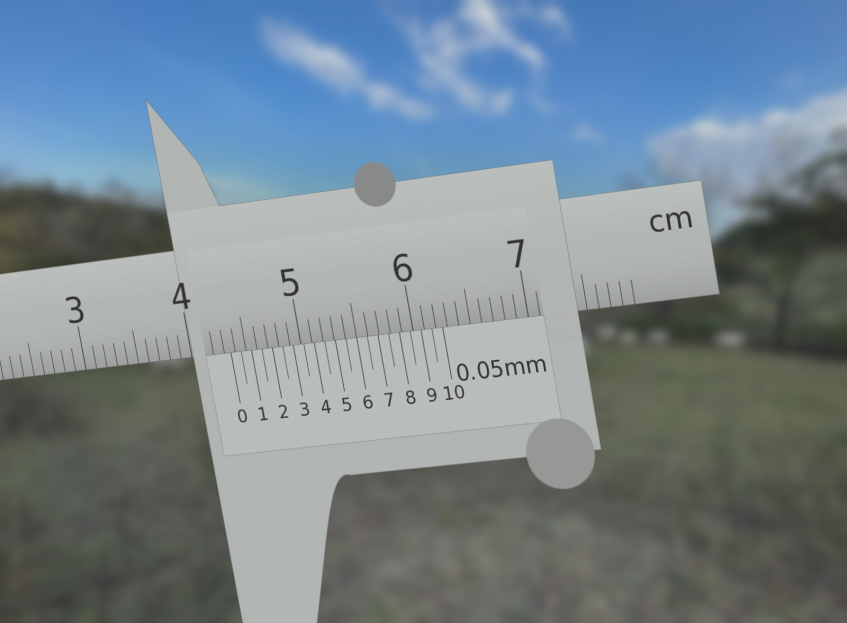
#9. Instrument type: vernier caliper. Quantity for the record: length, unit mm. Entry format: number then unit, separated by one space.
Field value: 43.6 mm
